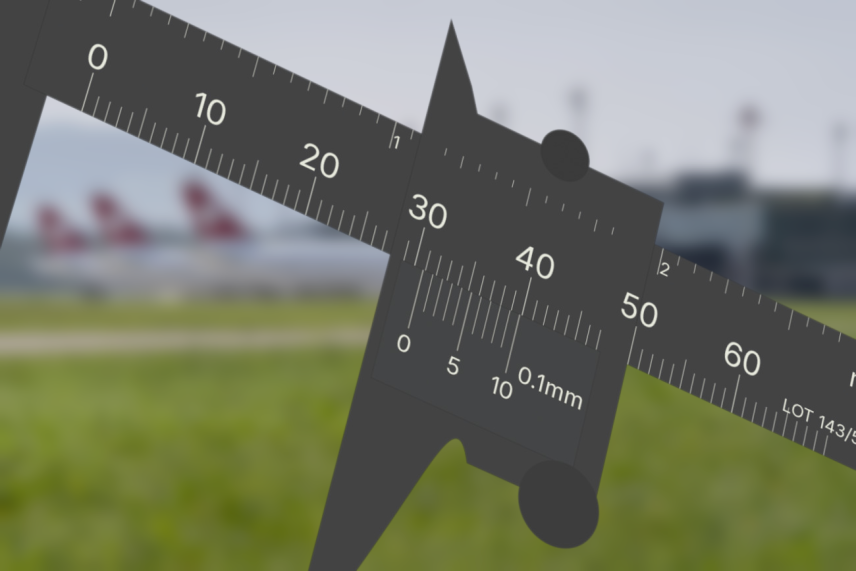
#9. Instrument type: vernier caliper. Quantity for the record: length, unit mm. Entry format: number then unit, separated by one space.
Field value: 30.8 mm
